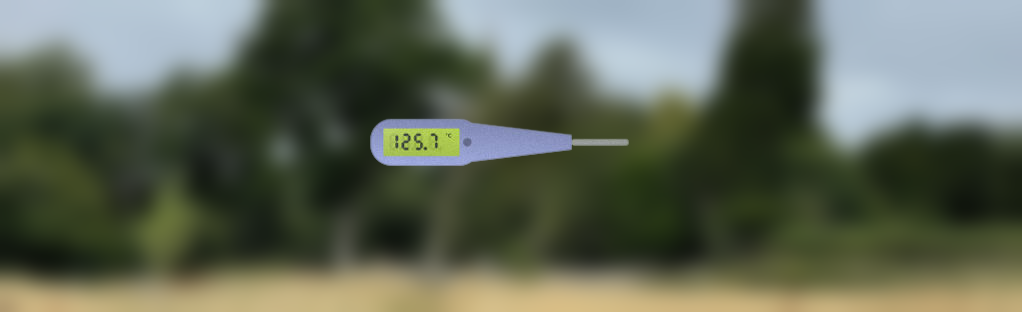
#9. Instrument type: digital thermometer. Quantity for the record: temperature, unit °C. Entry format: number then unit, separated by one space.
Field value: 125.7 °C
